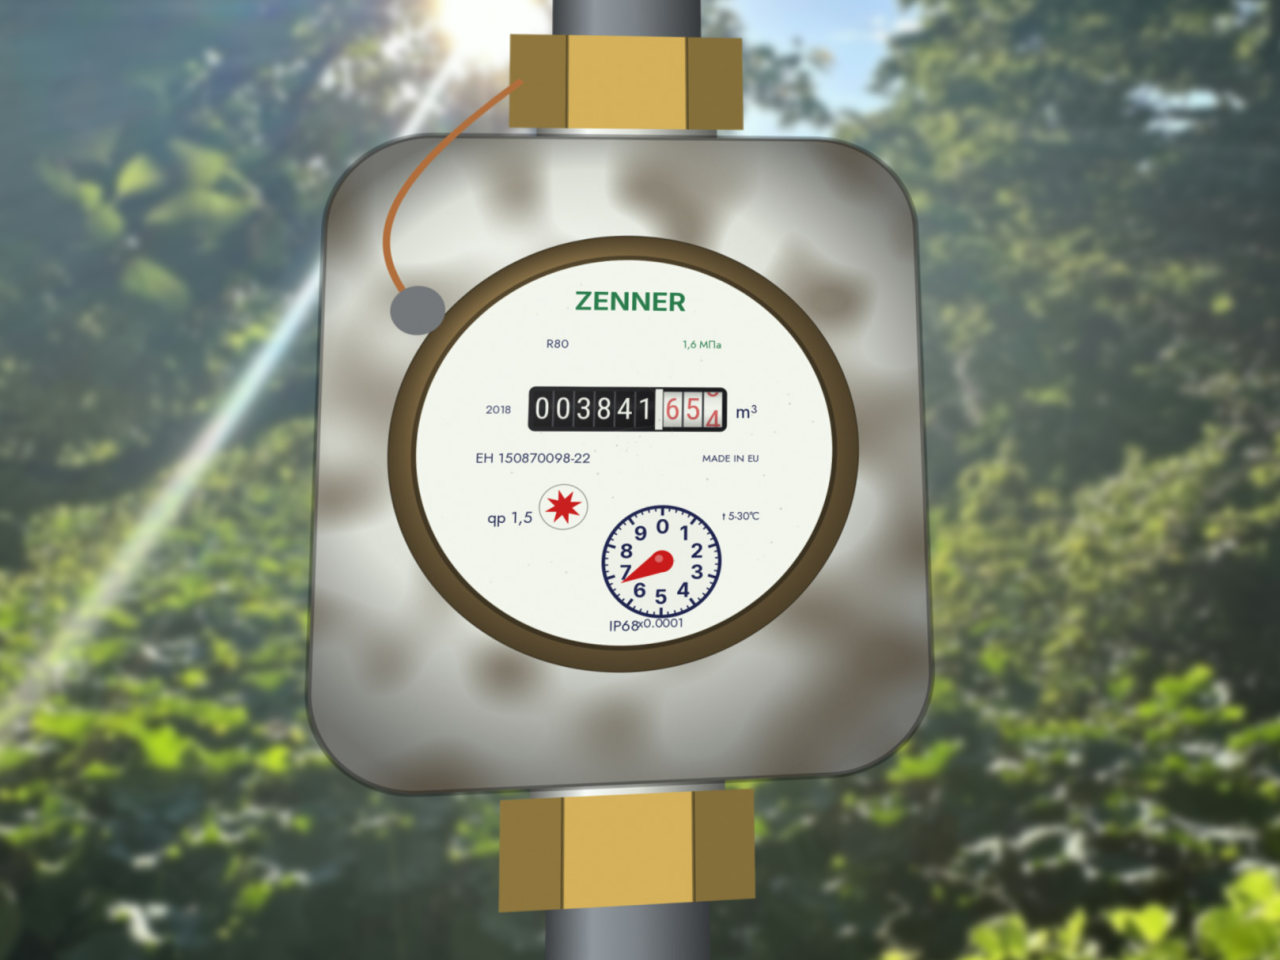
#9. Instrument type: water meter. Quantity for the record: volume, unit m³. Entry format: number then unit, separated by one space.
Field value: 3841.6536 m³
